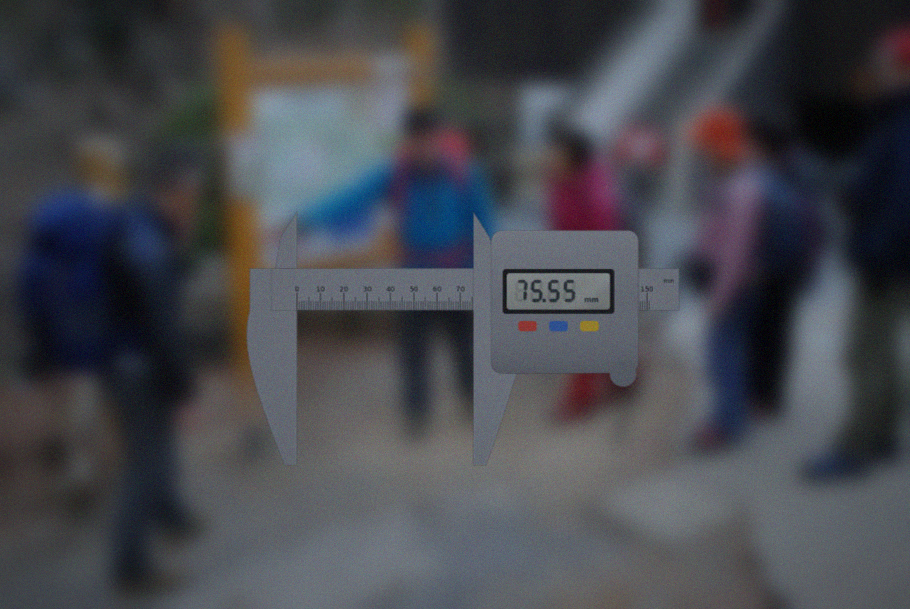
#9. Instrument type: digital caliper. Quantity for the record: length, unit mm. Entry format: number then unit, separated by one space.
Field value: 75.55 mm
